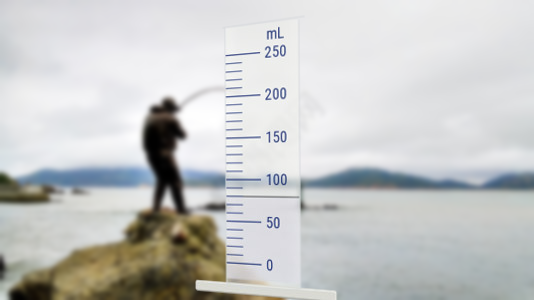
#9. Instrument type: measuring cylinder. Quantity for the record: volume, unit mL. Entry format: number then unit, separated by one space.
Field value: 80 mL
